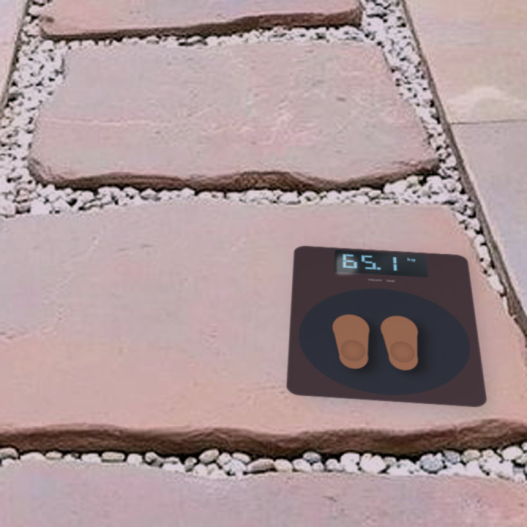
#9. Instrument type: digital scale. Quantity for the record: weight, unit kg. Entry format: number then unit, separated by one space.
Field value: 65.1 kg
